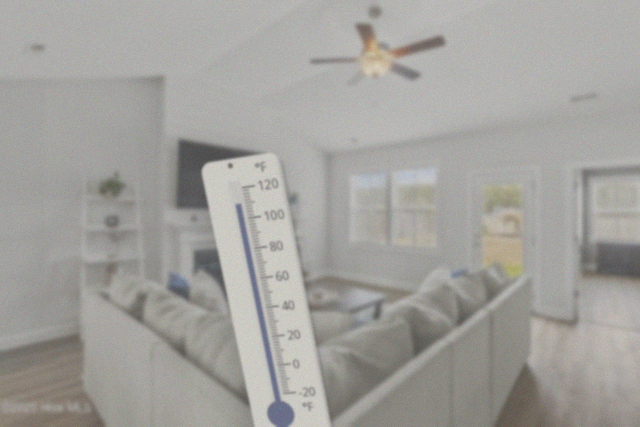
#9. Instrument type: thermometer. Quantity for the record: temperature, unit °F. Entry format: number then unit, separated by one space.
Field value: 110 °F
